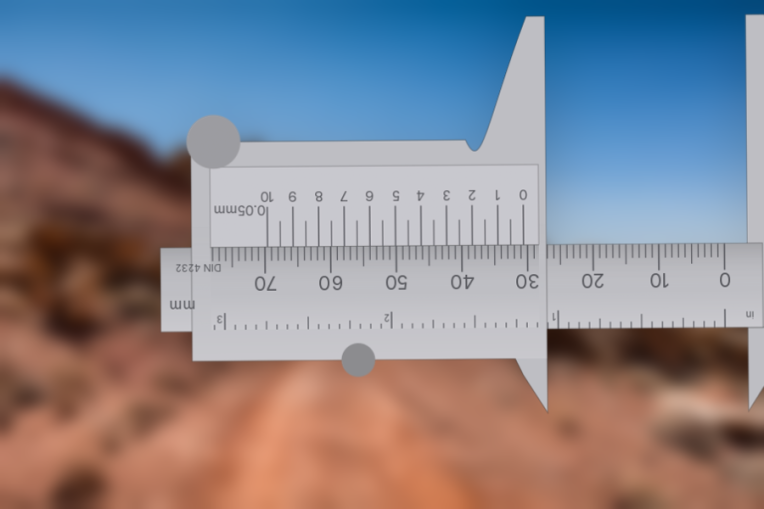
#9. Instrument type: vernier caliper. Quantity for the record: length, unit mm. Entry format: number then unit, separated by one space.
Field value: 30.6 mm
